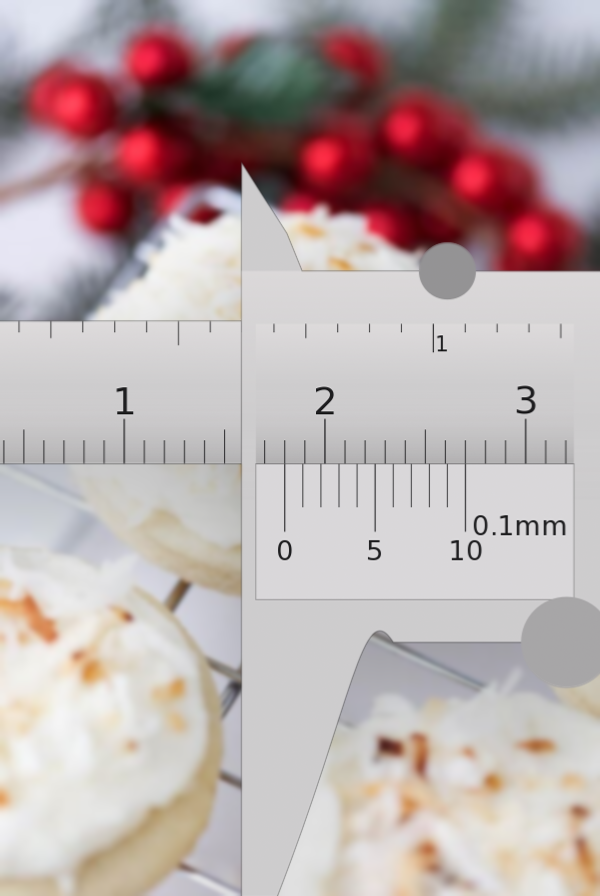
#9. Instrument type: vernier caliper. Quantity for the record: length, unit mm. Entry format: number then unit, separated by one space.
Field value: 18.0 mm
